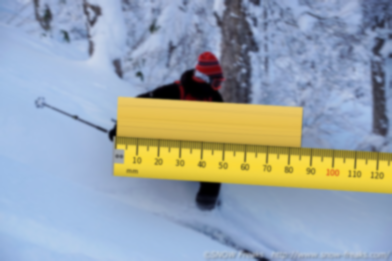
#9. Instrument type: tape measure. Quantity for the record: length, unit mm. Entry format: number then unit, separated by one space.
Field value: 85 mm
